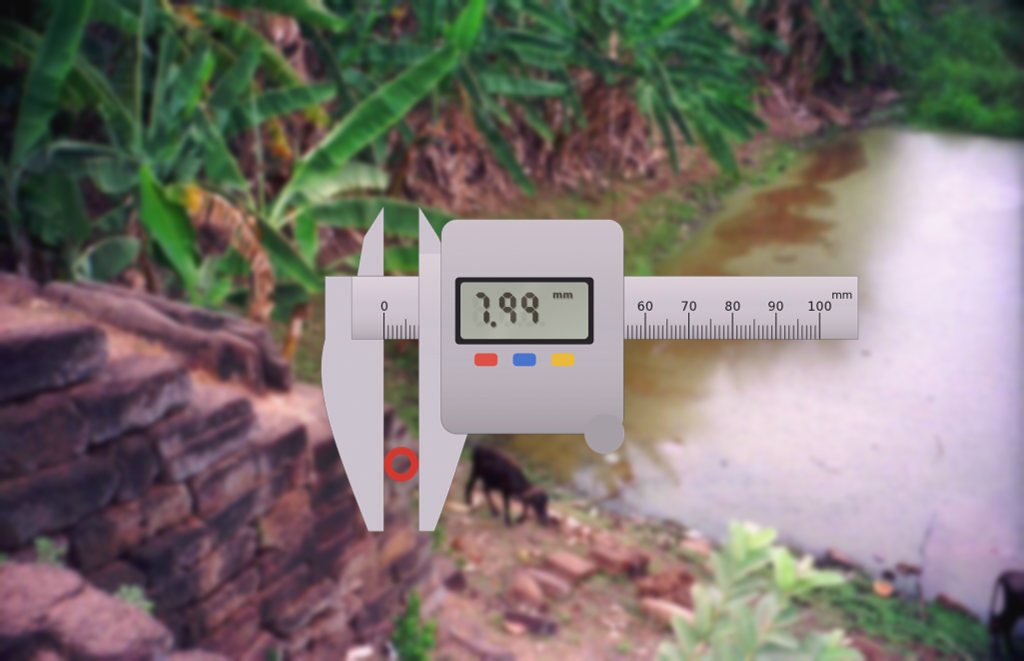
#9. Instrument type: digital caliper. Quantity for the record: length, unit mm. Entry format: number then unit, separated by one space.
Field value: 7.99 mm
